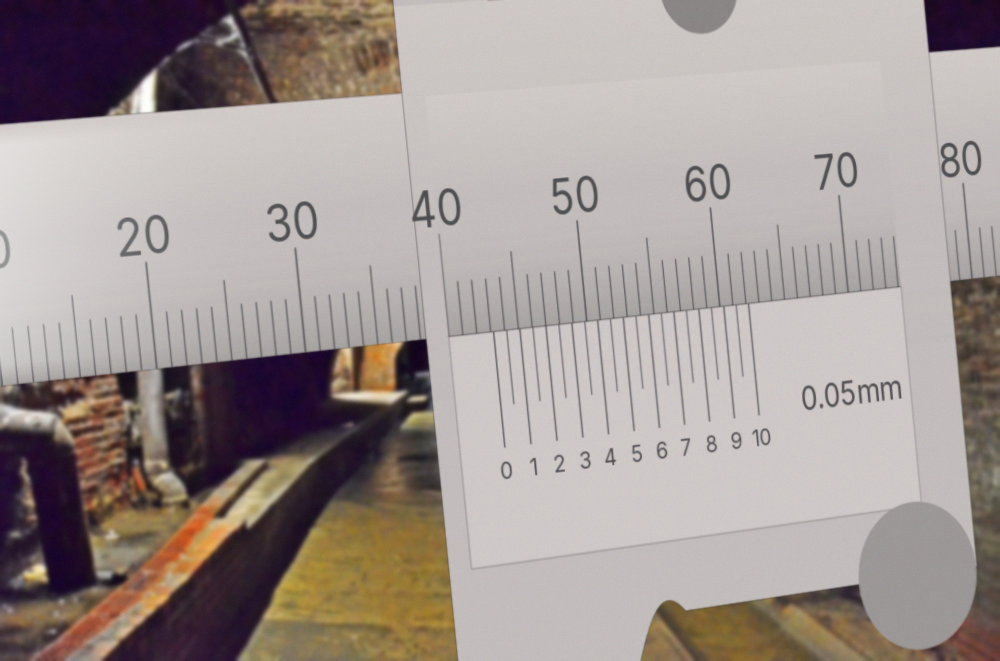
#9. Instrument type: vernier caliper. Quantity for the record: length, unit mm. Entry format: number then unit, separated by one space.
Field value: 43.2 mm
